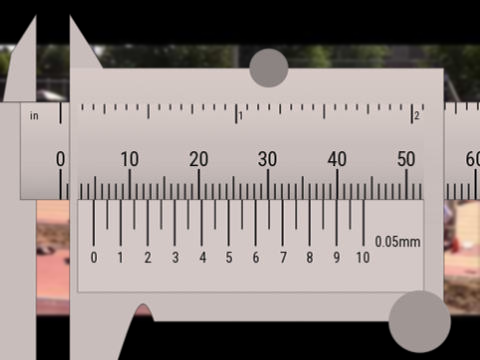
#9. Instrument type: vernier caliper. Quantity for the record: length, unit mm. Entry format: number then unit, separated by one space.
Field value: 4.8 mm
